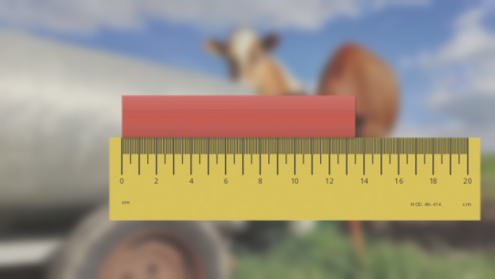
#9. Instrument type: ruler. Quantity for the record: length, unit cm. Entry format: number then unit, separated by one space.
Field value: 13.5 cm
